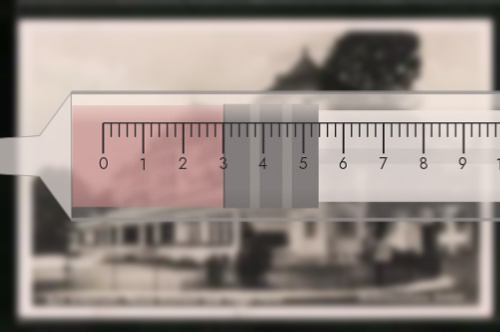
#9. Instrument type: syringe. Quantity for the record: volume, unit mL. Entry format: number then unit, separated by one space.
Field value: 3 mL
